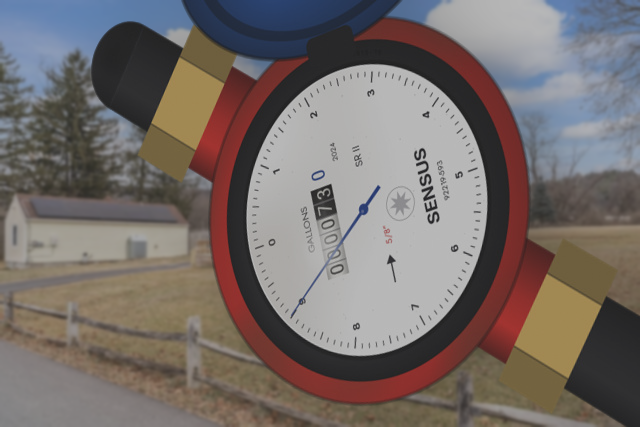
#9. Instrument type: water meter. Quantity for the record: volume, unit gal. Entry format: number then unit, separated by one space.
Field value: 729.0 gal
